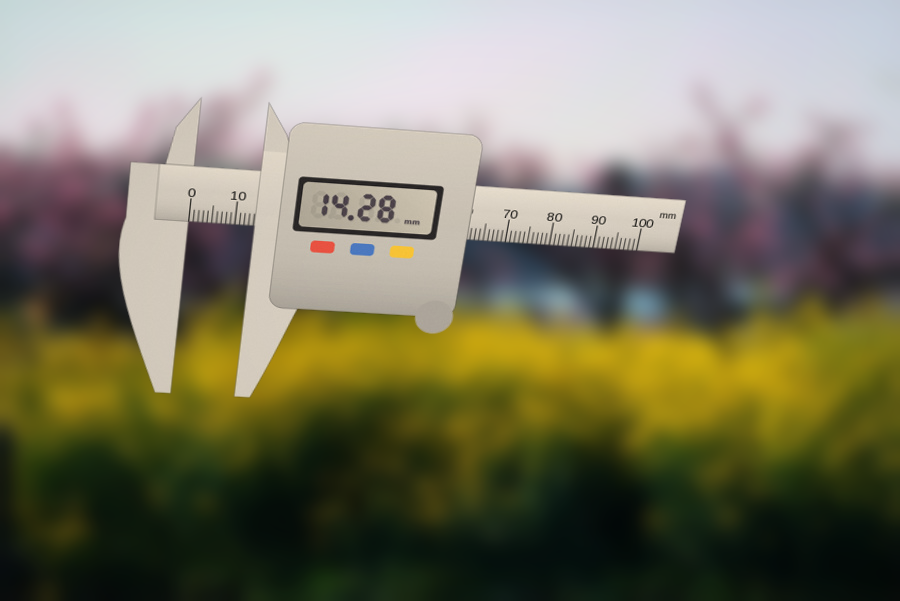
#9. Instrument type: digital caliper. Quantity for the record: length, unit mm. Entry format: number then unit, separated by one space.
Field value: 14.28 mm
